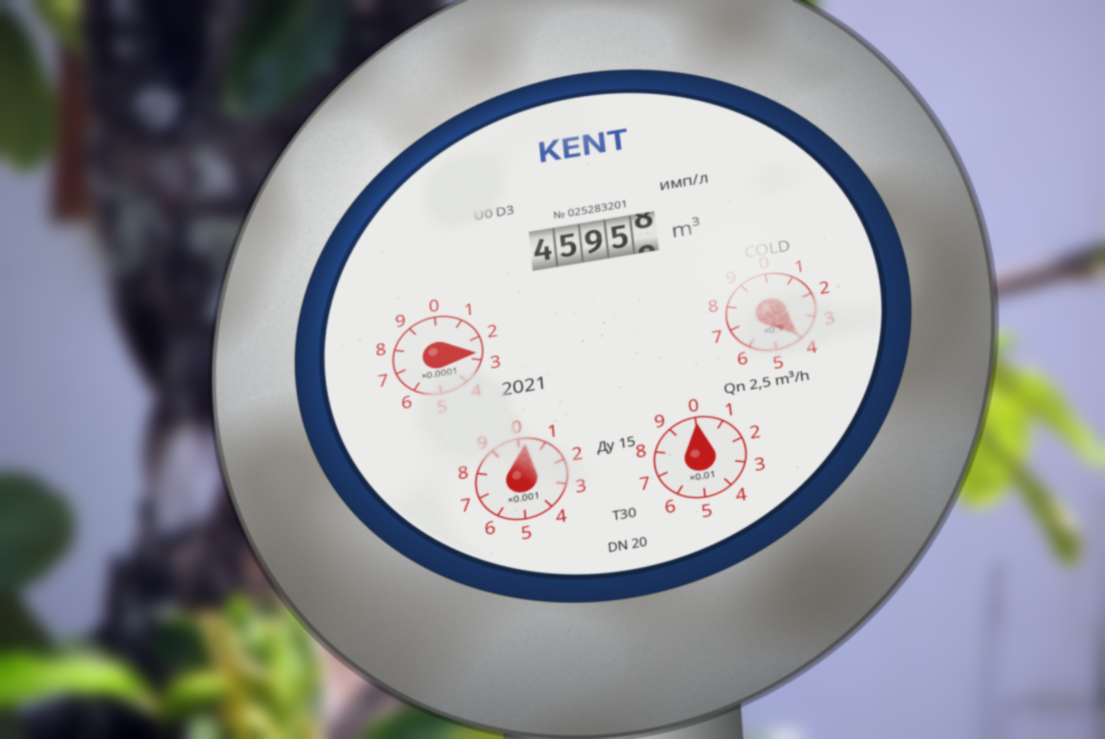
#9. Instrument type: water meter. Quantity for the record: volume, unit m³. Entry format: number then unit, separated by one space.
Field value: 45958.4002 m³
